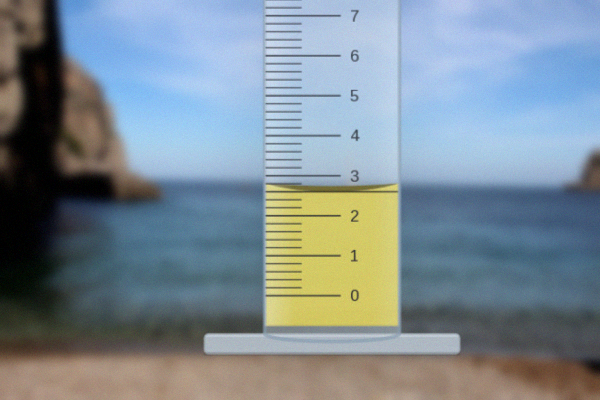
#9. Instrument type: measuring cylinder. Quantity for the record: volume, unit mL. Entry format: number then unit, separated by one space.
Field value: 2.6 mL
